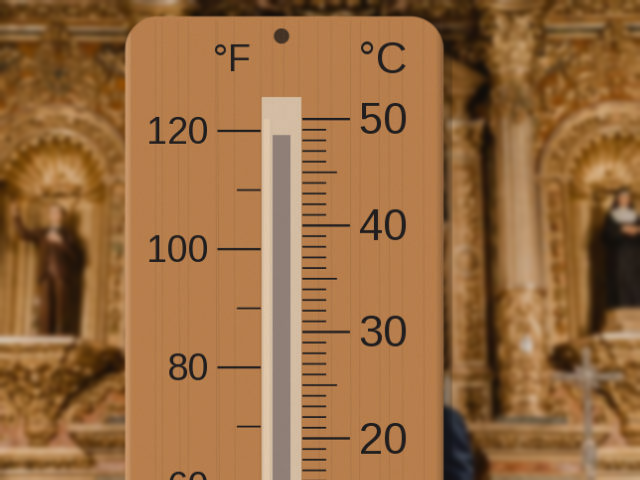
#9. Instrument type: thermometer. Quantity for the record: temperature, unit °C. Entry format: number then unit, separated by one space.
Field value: 48.5 °C
